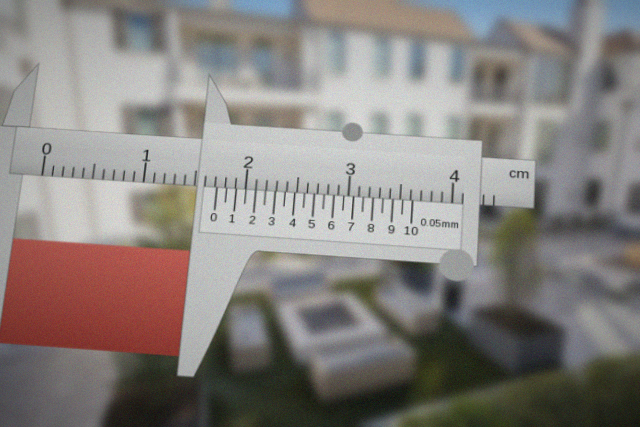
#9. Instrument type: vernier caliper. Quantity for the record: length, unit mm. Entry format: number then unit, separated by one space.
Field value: 17.2 mm
